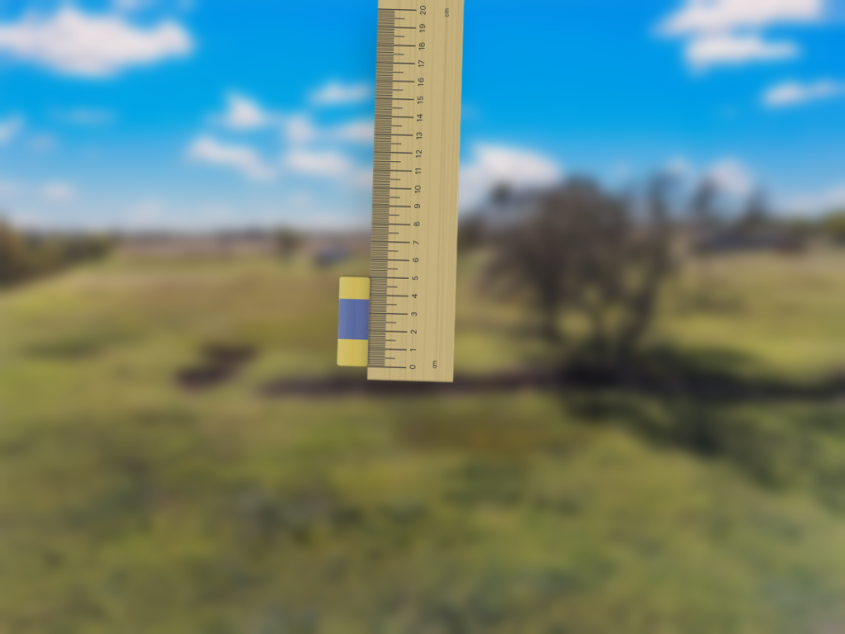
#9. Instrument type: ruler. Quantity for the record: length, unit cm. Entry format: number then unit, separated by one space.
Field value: 5 cm
